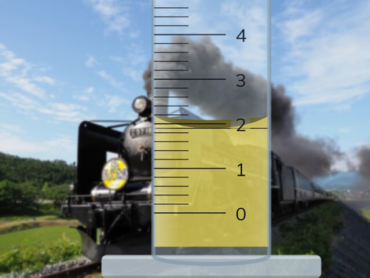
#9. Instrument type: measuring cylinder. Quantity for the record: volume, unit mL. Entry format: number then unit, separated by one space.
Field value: 1.9 mL
